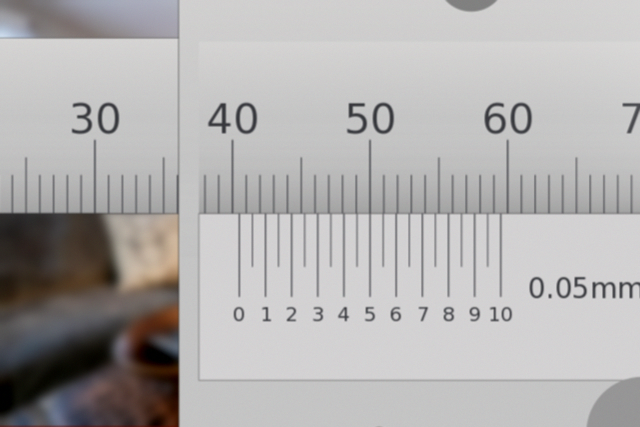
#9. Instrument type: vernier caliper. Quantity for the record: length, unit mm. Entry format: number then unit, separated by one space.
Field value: 40.5 mm
